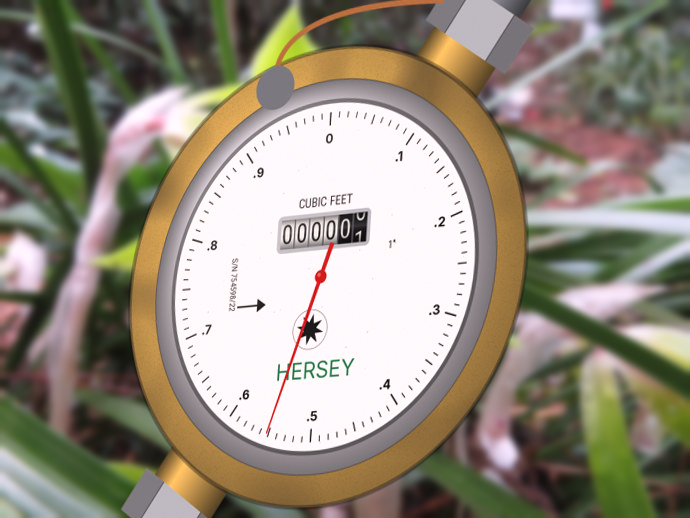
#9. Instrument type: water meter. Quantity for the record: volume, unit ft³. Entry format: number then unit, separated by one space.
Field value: 0.55 ft³
